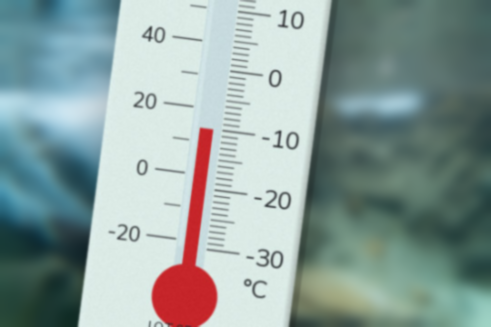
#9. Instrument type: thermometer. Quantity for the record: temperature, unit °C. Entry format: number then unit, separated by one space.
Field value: -10 °C
